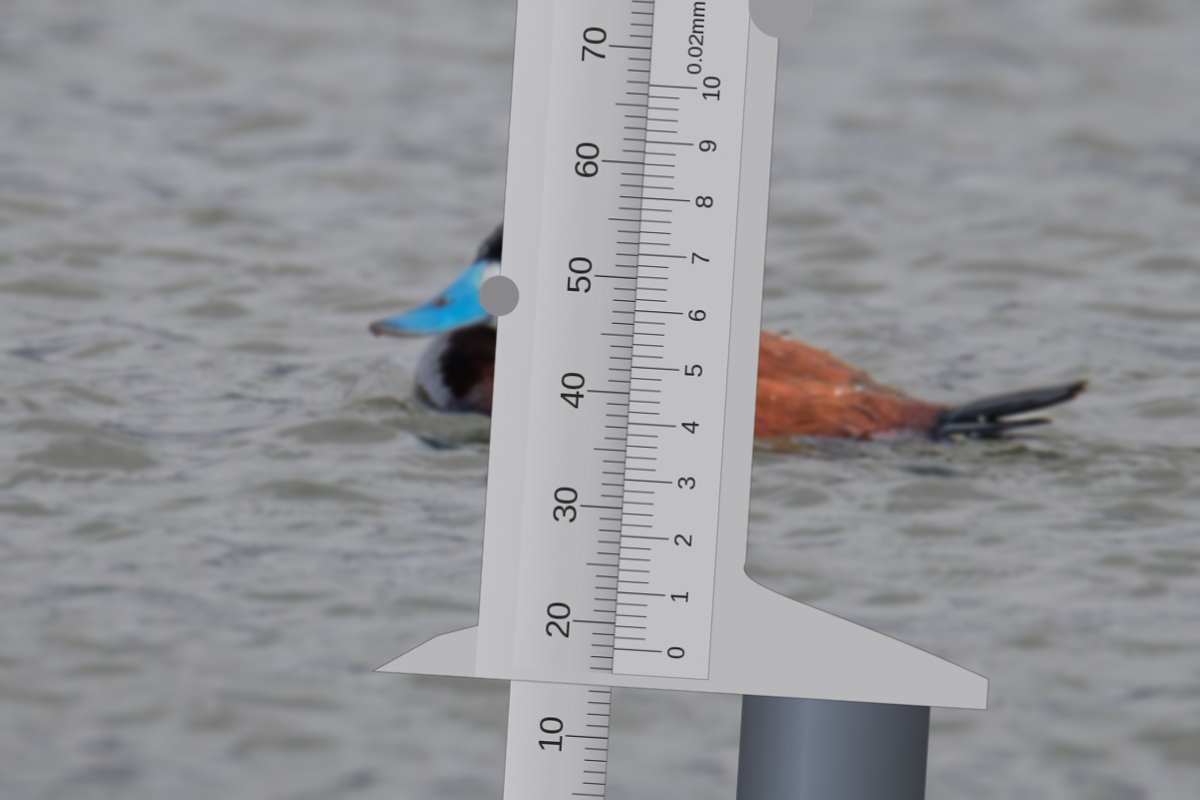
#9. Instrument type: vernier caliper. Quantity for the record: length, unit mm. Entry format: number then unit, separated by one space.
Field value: 17.8 mm
